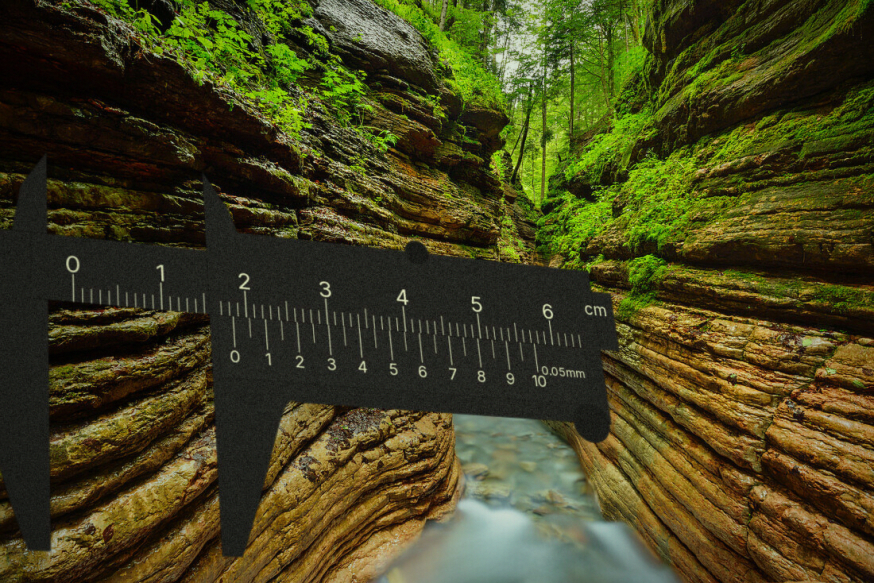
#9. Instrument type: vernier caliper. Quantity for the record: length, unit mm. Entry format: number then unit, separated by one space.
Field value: 18.4 mm
